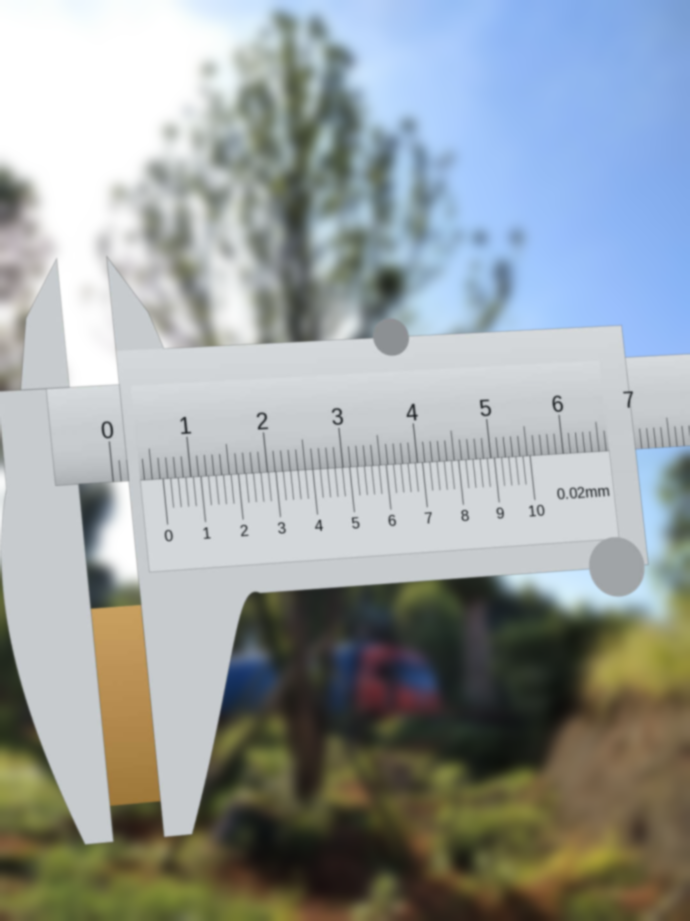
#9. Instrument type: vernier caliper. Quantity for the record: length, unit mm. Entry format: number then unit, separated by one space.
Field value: 6.4 mm
